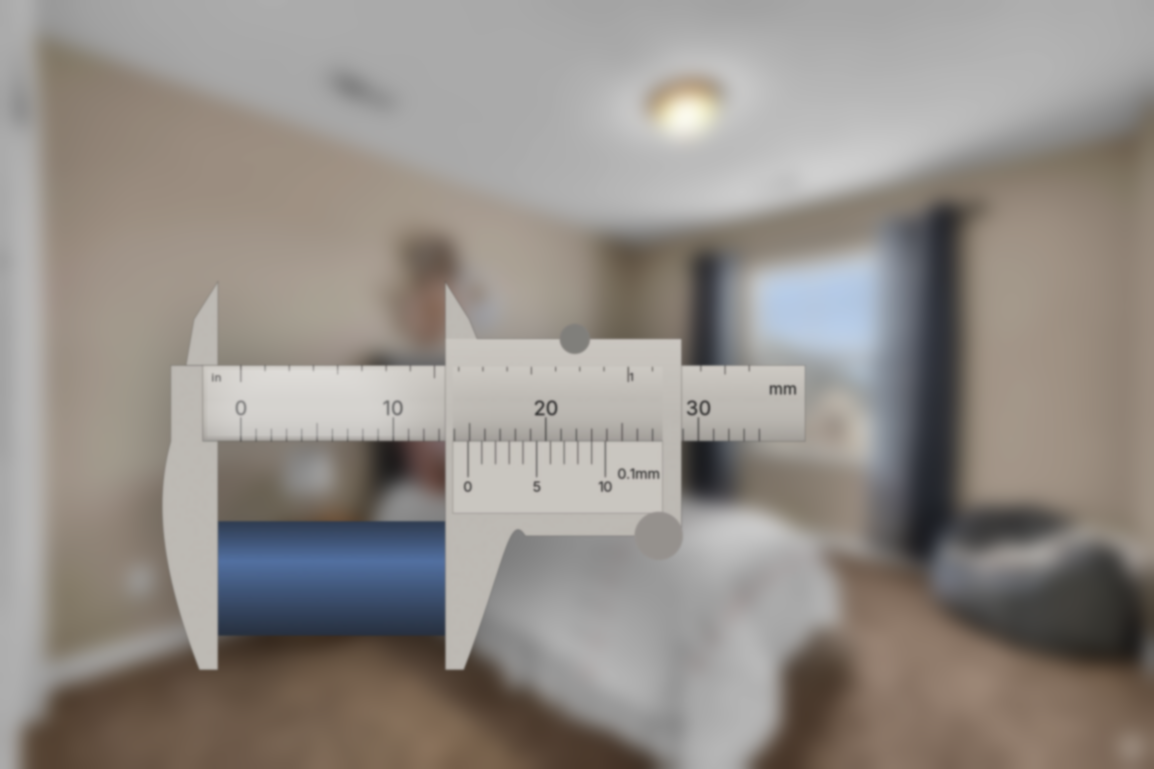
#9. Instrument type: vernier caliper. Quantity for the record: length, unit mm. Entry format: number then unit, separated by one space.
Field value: 14.9 mm
